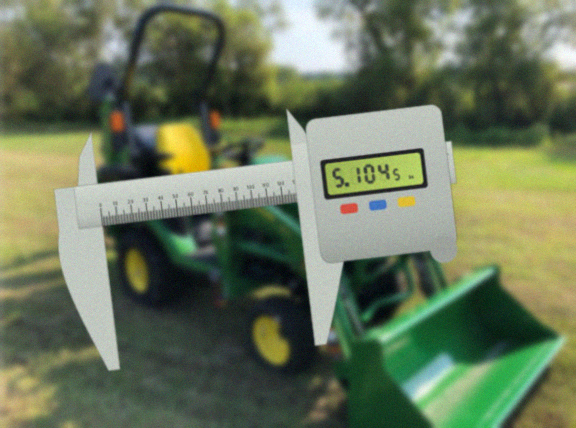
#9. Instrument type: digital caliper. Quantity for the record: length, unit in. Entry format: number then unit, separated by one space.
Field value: 5.1045 in
